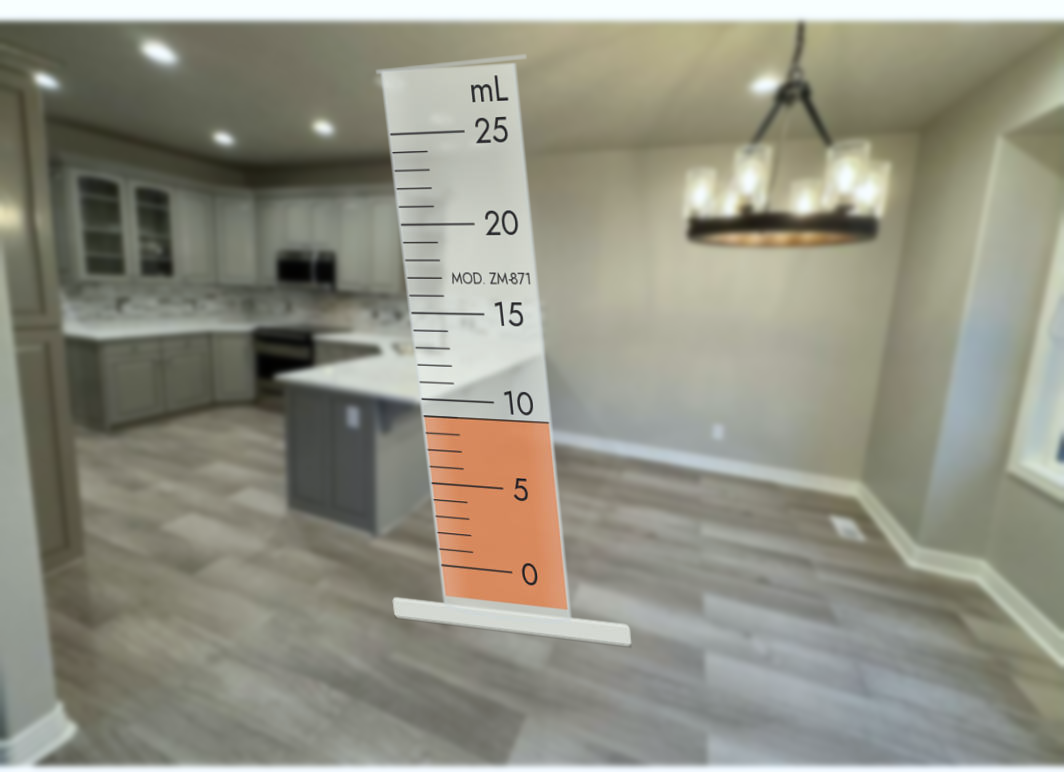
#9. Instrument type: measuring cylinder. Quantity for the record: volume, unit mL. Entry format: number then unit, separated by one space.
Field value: 9 mL
